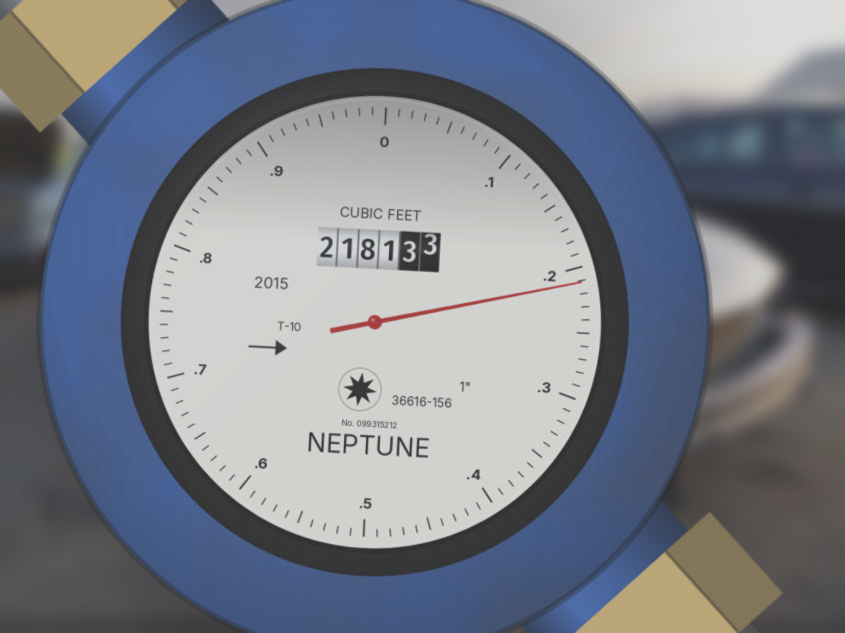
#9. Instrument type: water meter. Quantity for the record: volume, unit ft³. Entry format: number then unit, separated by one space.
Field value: 218133.21 ft³
